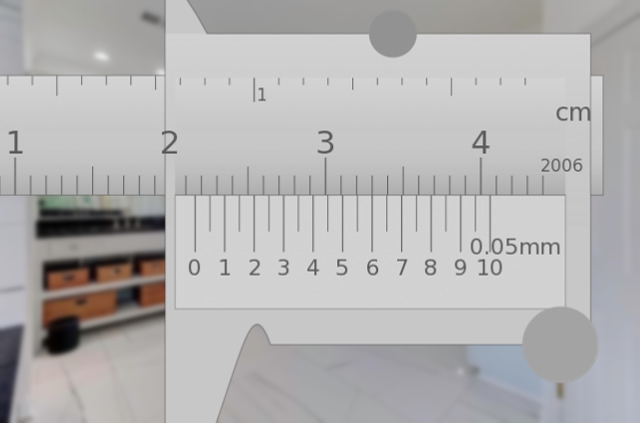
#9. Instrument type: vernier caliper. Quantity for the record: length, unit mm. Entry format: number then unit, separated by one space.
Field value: 21.6 mm
